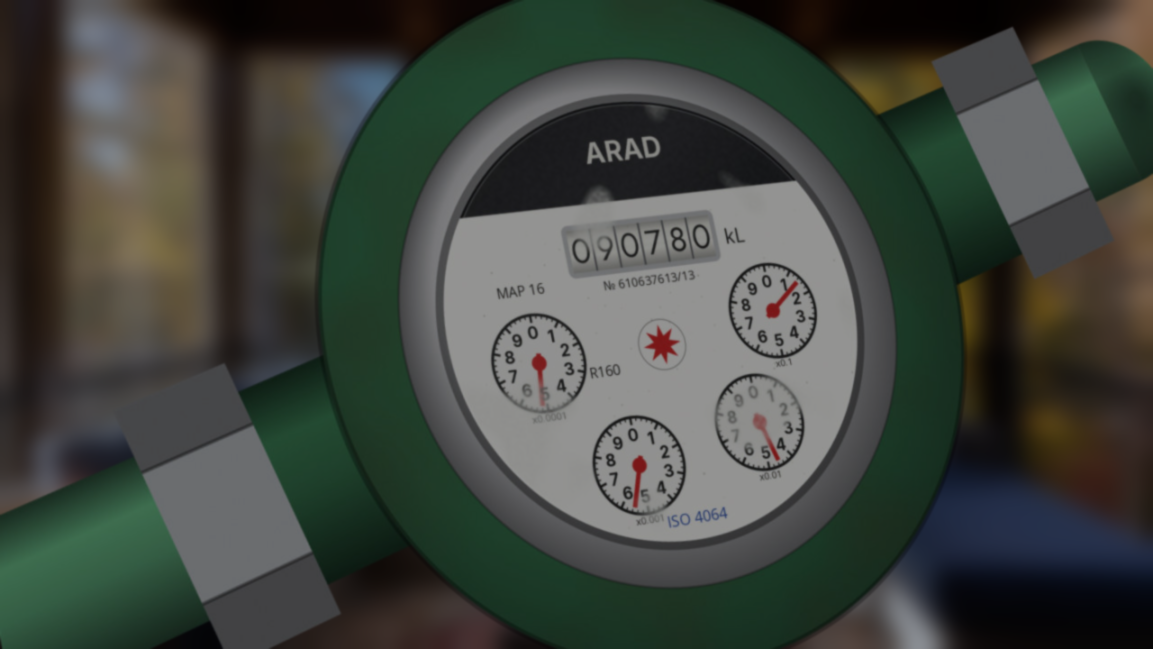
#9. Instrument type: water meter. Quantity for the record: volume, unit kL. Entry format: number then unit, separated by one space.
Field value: 90780.1455 kL
